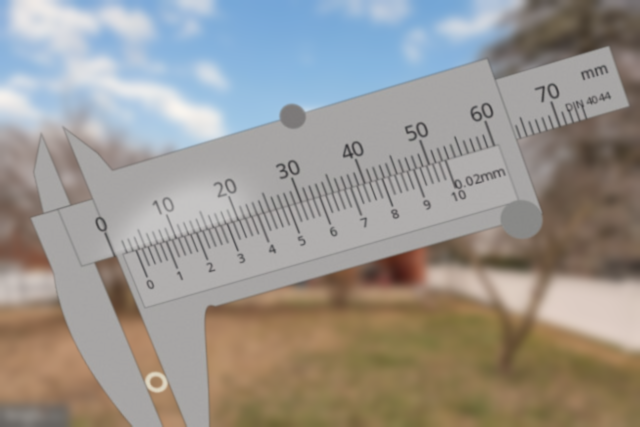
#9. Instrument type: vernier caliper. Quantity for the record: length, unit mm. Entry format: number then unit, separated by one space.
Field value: 3.5 mm
